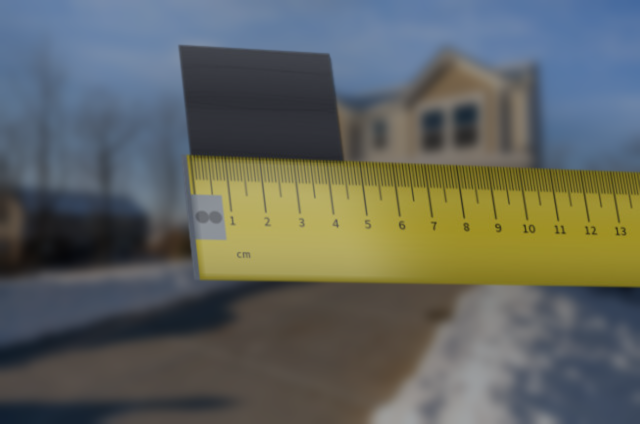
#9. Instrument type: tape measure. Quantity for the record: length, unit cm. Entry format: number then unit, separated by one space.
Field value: 4.5 cm
